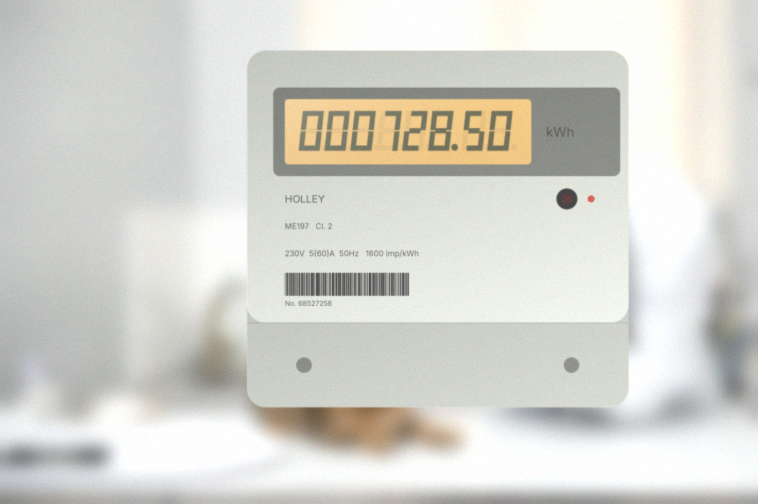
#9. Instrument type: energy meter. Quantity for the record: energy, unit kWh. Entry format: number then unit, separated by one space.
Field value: 728.50 kWh
